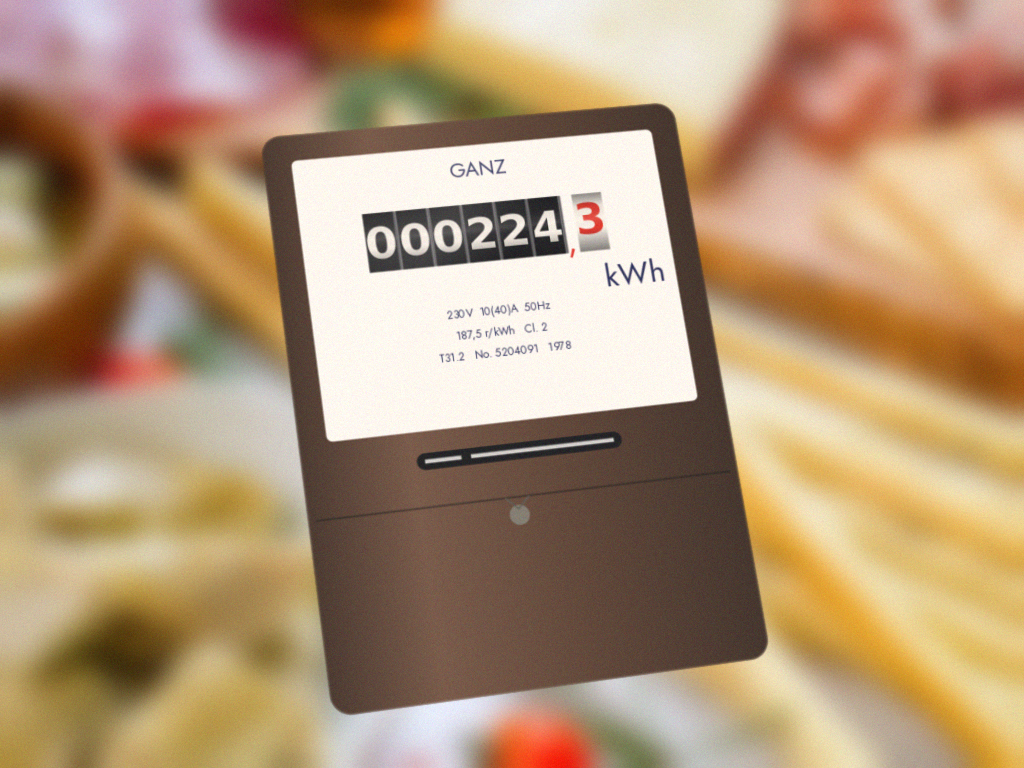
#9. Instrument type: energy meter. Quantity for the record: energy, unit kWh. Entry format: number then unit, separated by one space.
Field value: 224.3 kWh
